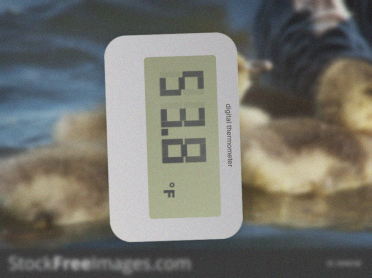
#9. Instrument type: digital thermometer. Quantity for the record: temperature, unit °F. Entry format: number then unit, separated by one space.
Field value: 53.8 °F
